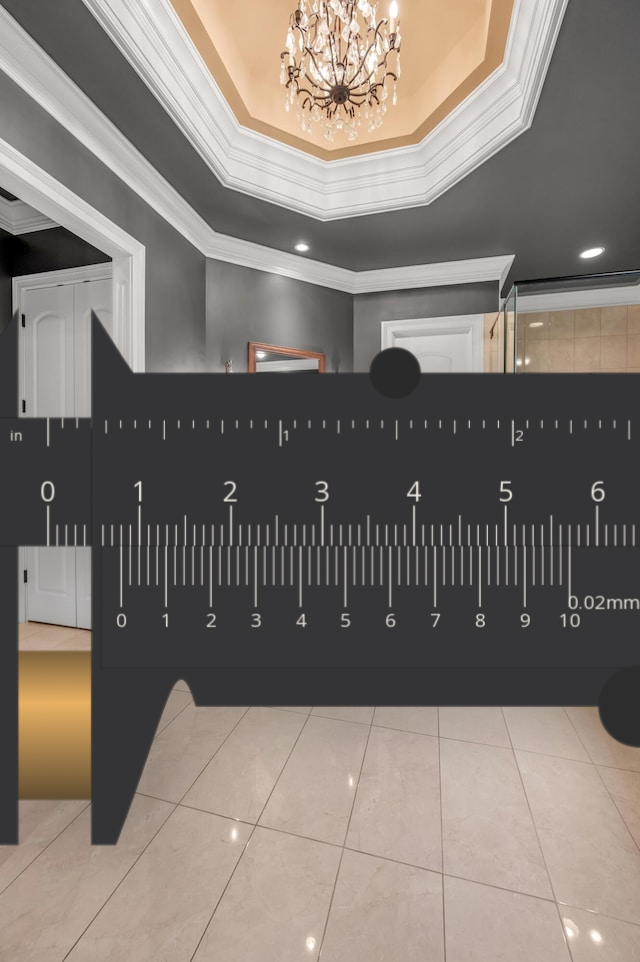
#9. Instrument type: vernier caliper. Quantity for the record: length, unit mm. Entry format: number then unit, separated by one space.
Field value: 8.0 mm
